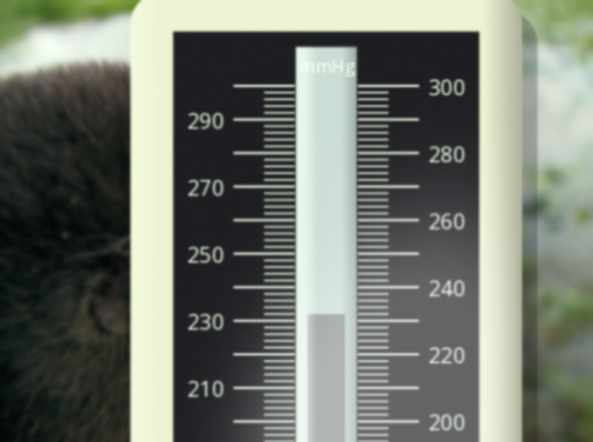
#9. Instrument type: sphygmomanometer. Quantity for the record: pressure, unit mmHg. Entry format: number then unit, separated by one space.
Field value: 232 mmHg
